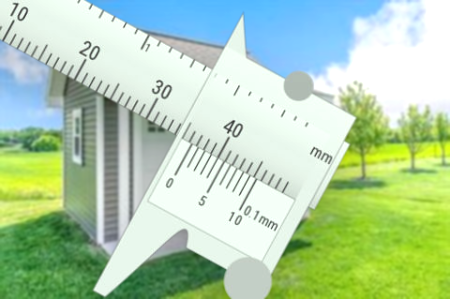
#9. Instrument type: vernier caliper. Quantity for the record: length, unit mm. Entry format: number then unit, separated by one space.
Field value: 36.4 mm
